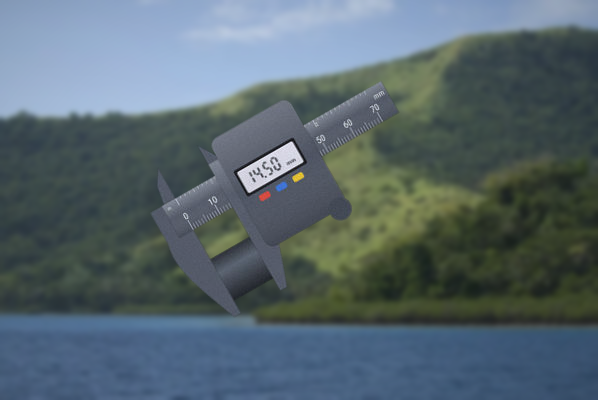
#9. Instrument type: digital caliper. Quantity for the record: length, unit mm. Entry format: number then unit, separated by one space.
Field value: 14.50 mm
